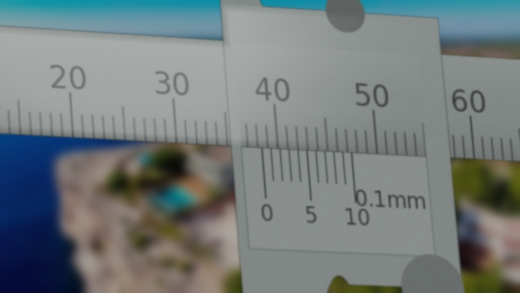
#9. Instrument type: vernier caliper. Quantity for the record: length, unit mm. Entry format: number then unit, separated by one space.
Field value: 38.4 mm
